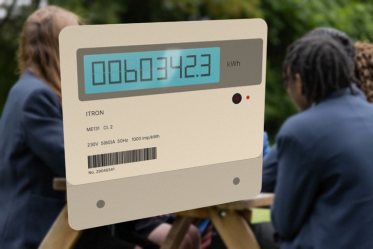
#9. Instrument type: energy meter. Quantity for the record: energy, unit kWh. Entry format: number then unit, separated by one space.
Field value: 60342.3 kWh
